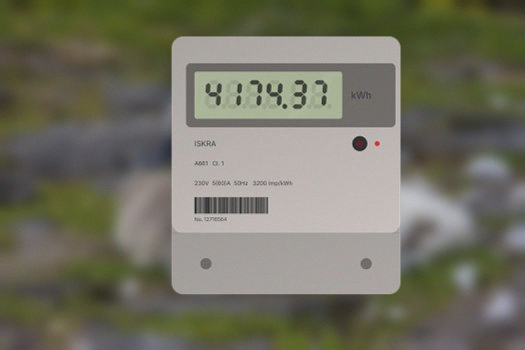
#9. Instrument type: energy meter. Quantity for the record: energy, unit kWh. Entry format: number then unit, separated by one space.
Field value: 4174.37 kWh
